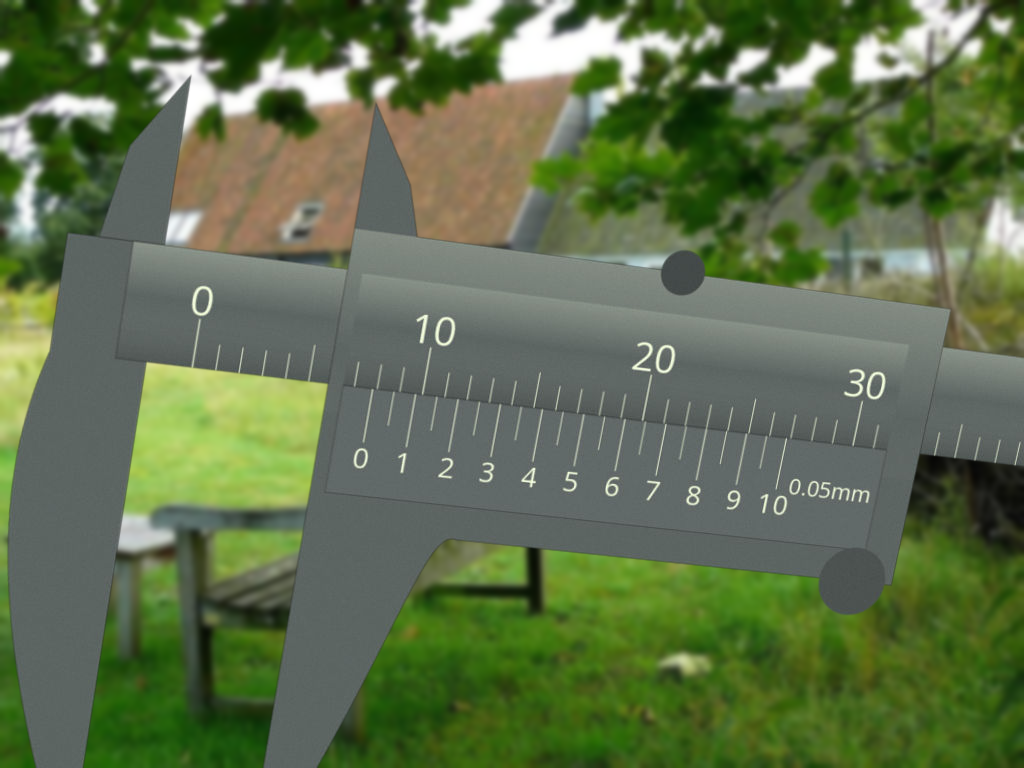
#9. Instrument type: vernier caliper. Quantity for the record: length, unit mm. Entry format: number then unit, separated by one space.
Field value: 7.8 mm
